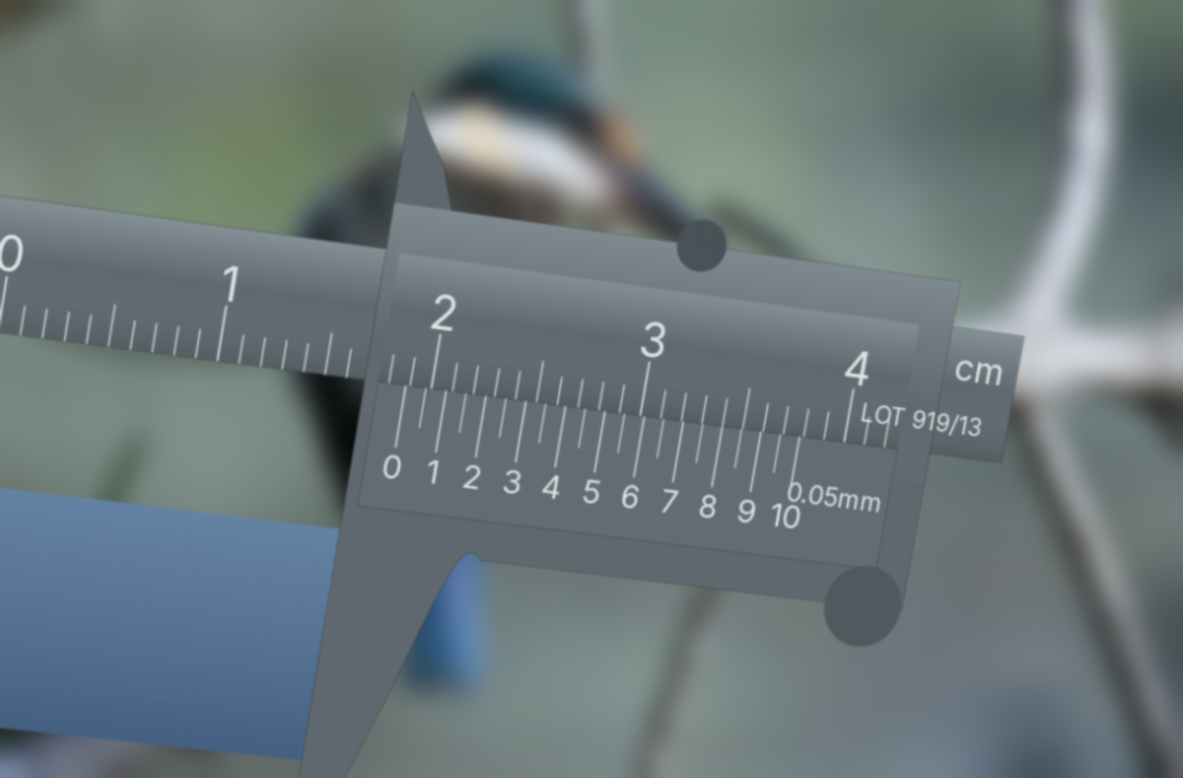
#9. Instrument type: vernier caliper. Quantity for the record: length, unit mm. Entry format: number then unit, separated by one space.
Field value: 18.8 mm
